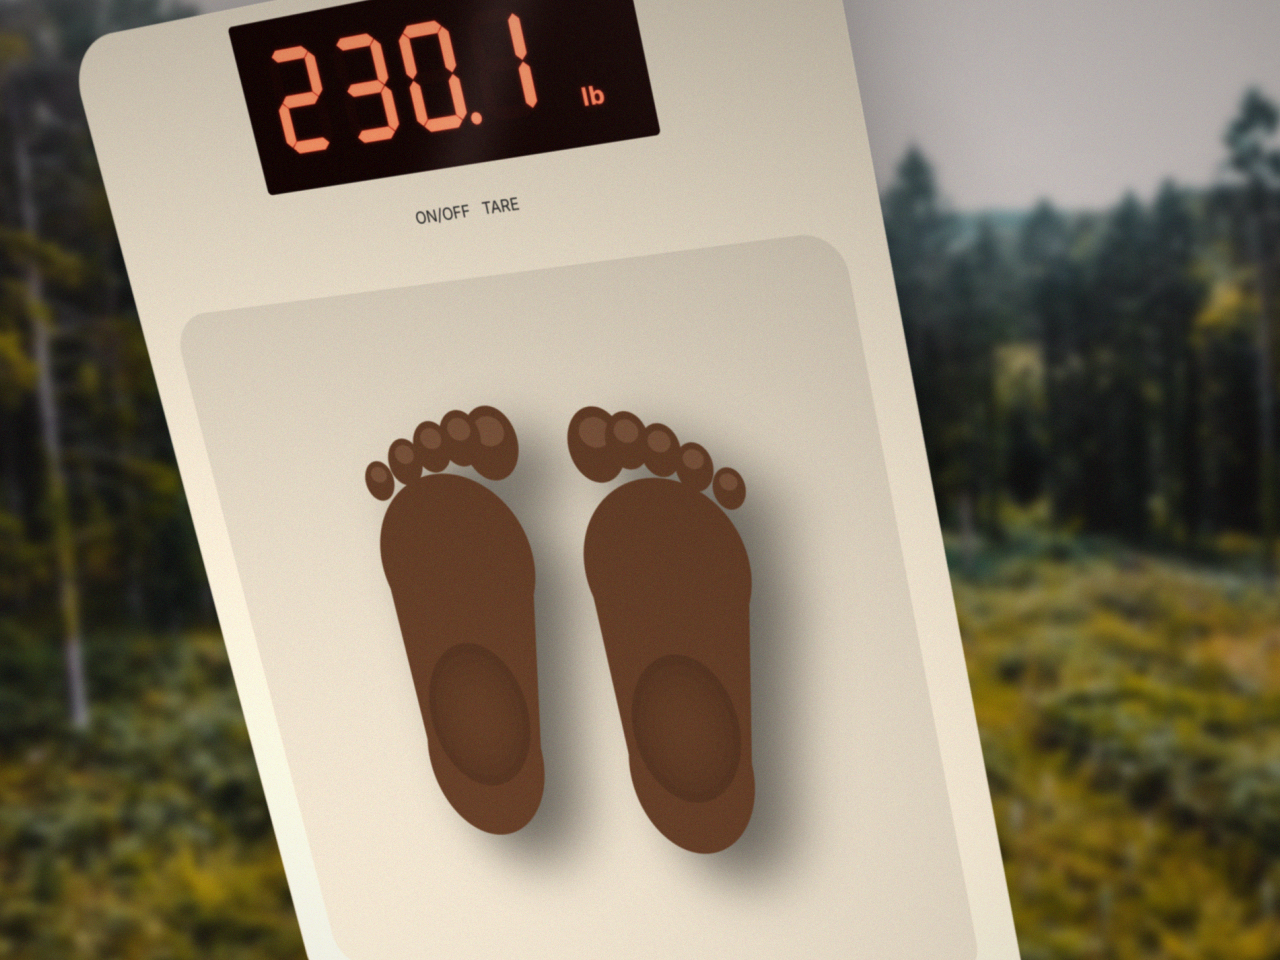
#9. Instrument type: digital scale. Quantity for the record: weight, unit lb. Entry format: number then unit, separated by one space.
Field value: 230.1 lb
